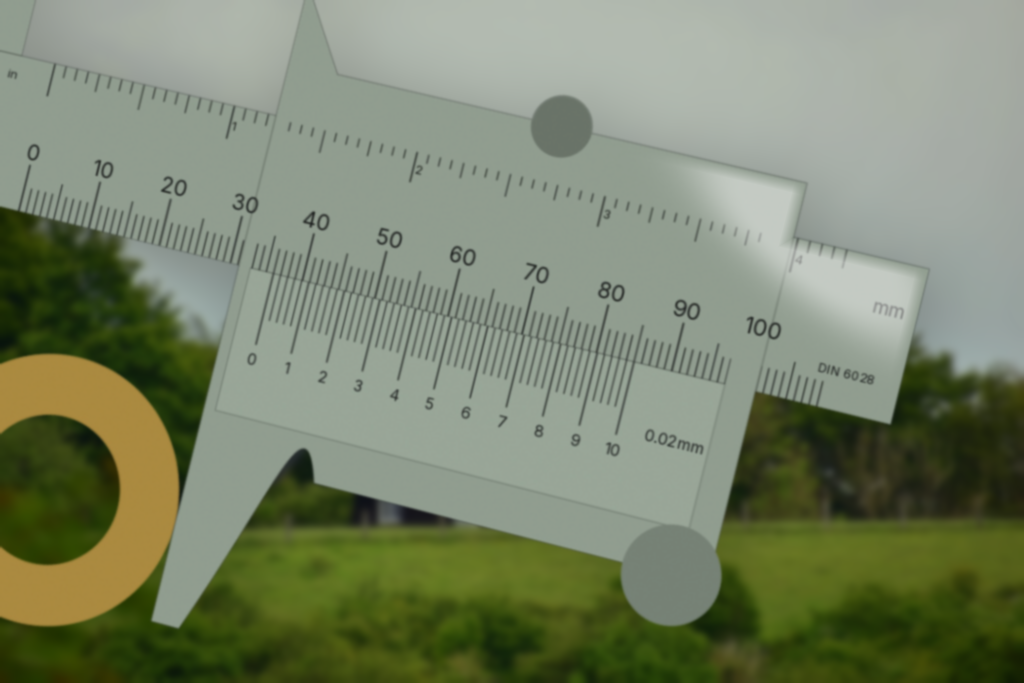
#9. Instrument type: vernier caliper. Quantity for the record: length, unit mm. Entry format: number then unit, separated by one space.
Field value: 36.0 mm
